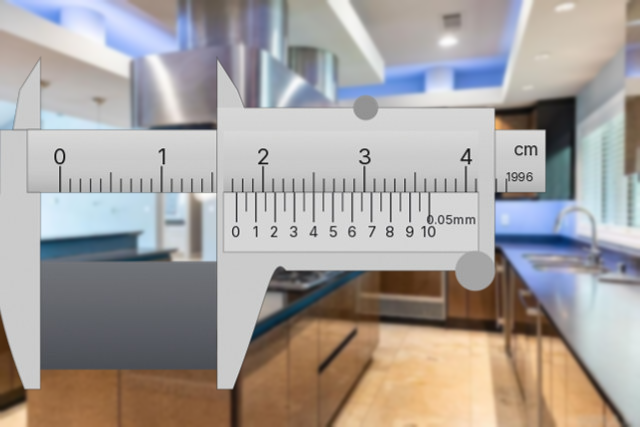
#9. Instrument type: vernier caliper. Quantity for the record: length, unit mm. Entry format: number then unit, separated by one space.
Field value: 17.4 mm
